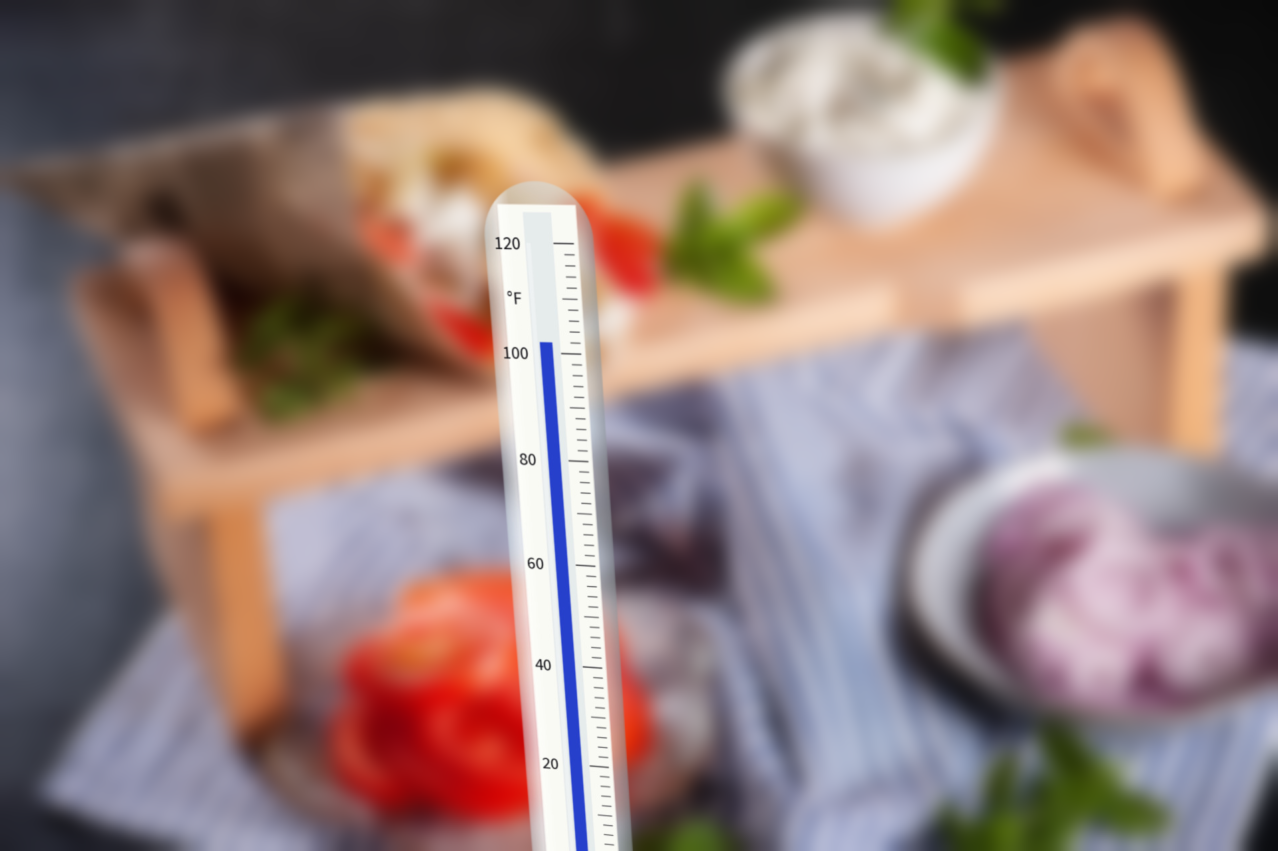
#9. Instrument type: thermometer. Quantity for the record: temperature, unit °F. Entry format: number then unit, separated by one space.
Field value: 102 °F
